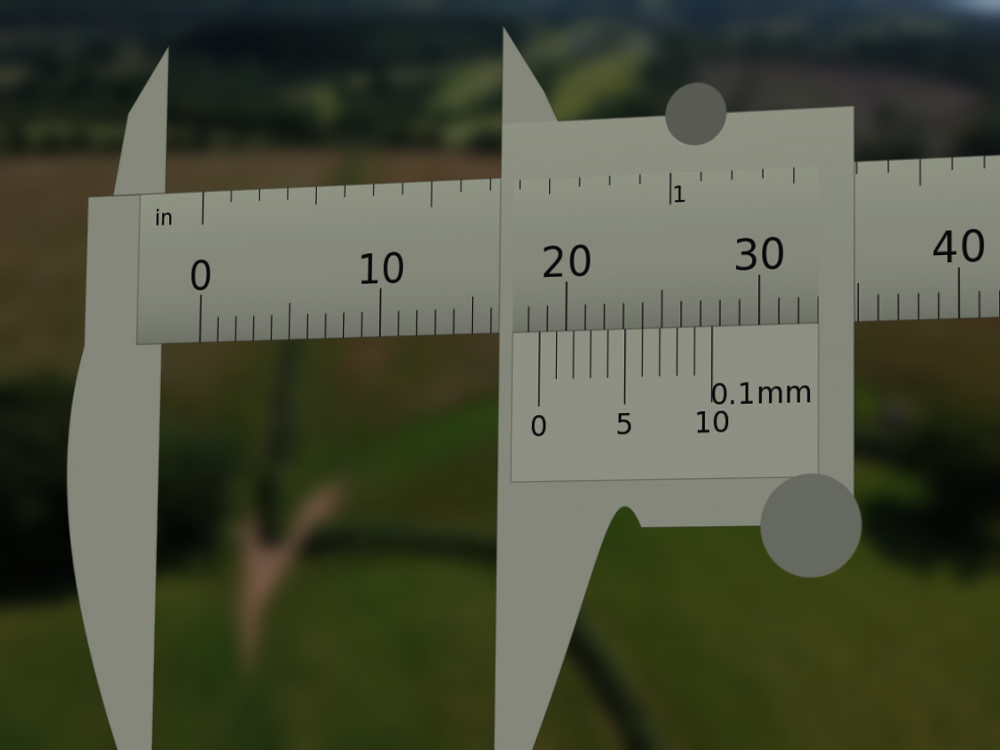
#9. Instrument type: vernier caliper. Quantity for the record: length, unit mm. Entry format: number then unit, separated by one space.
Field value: 18.6 mm
